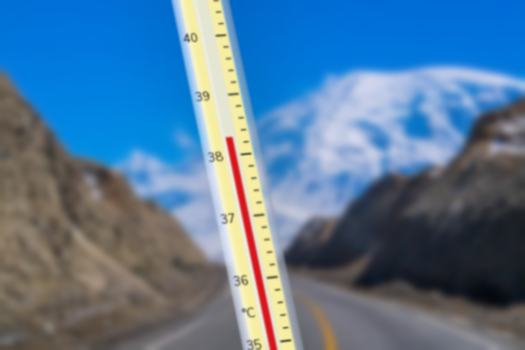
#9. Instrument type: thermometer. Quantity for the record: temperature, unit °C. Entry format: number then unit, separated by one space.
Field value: 38.3 °C
